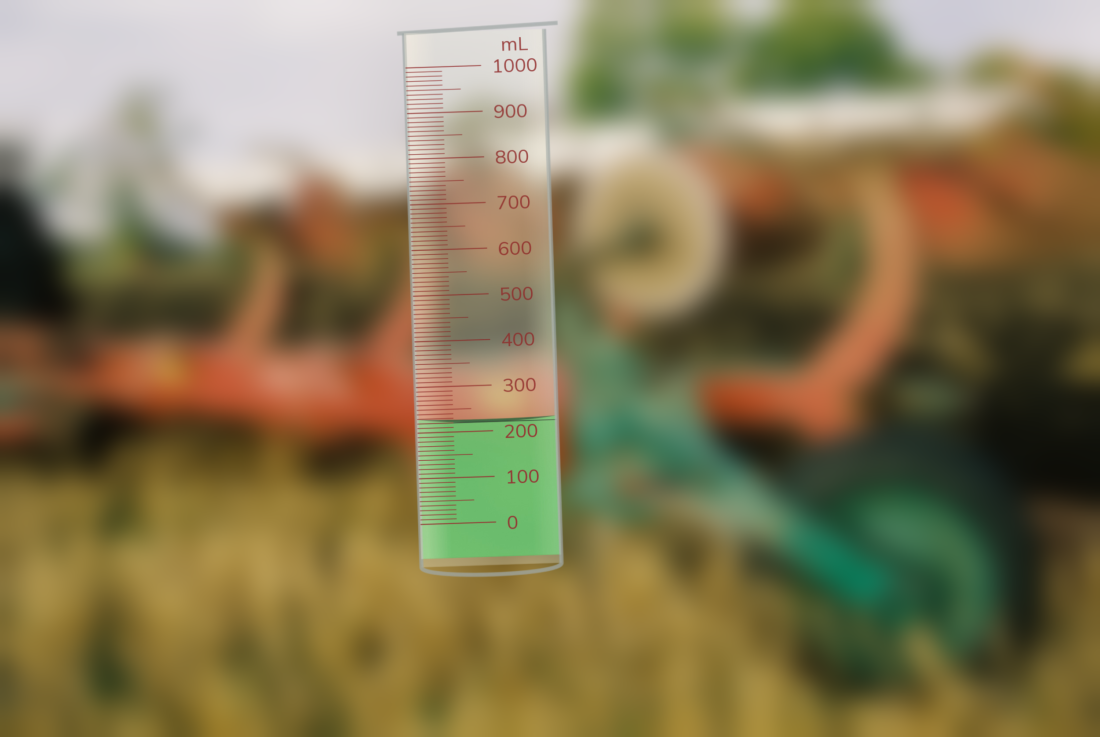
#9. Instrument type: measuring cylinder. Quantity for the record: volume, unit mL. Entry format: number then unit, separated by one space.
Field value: 220 mL
